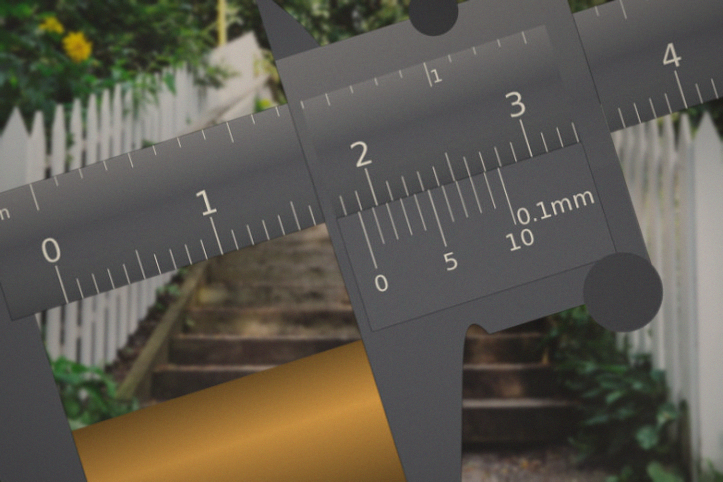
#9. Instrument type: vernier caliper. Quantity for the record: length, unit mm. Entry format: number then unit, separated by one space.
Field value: 18.8 mm
